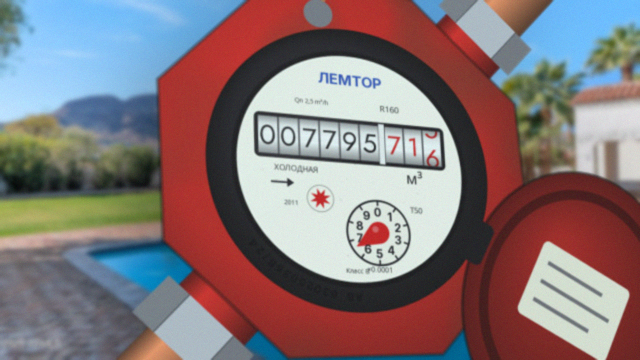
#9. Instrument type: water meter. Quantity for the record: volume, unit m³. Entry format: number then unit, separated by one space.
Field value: 7795.7156 m³
